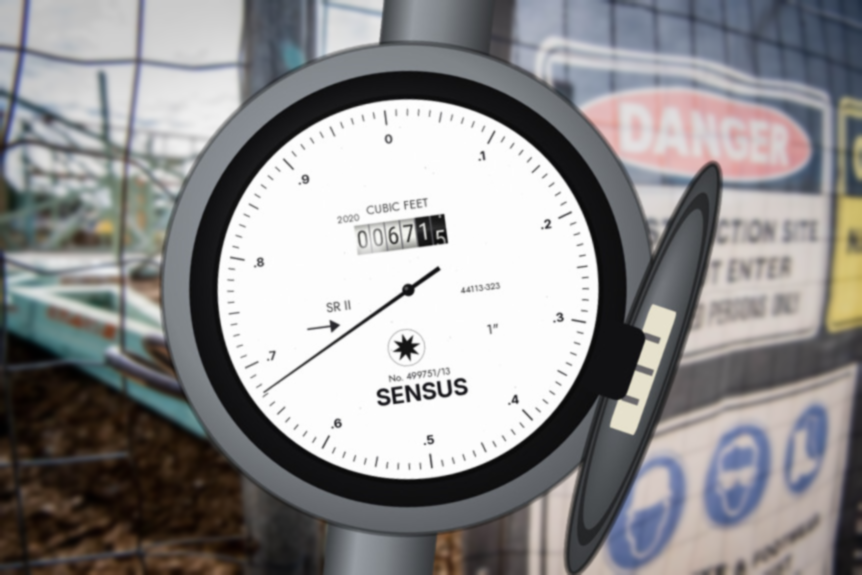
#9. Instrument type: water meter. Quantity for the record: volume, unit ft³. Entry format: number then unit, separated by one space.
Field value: 6714.67 ft³
